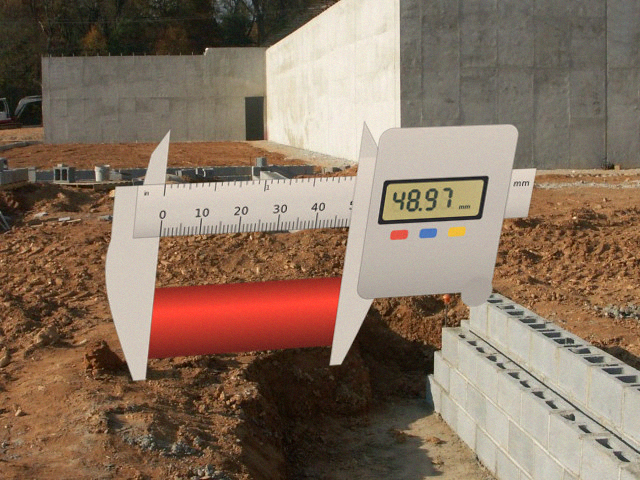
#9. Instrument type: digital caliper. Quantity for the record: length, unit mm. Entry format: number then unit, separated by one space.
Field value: 48.97 mm
